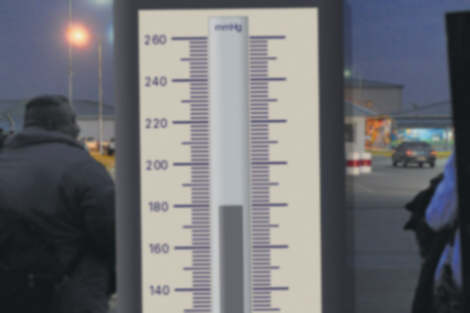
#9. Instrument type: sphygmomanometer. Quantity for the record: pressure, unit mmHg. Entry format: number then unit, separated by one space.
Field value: 180 mmHg
